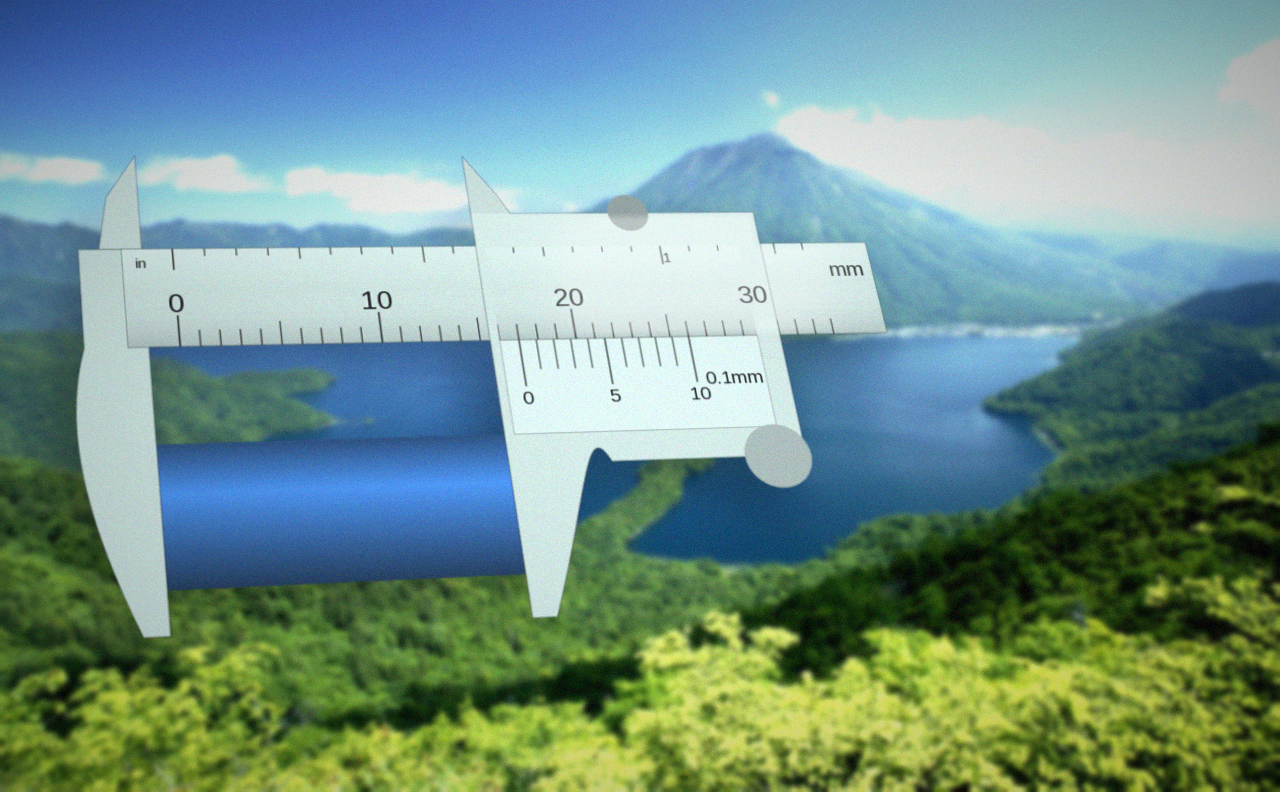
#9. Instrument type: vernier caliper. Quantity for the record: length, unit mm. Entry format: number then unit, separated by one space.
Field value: 17.0 mm
